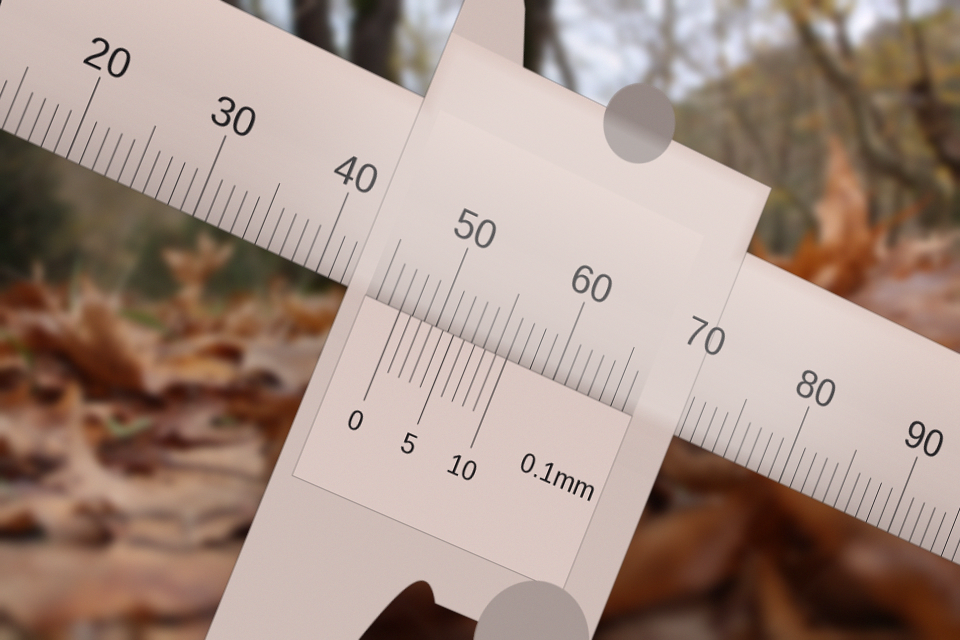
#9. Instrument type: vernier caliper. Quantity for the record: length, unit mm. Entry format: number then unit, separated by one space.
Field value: 47.0 mm
